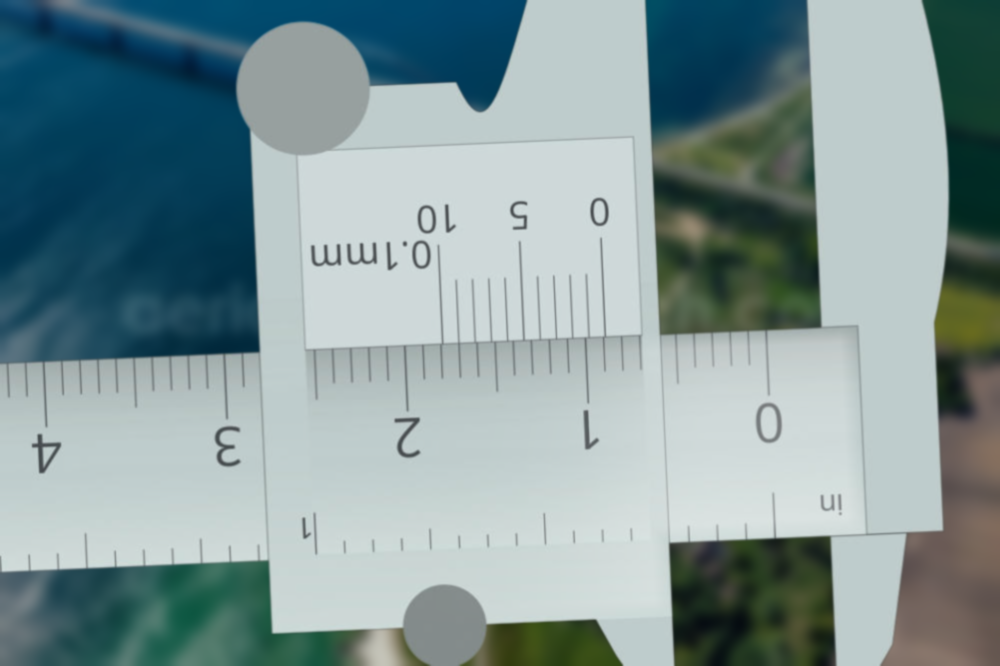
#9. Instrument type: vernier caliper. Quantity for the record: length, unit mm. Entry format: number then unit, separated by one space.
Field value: 8.9 mm
